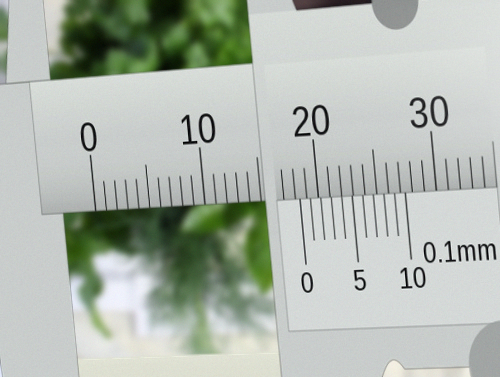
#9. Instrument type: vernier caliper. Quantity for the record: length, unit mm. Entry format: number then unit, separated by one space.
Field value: 18.4 mm
